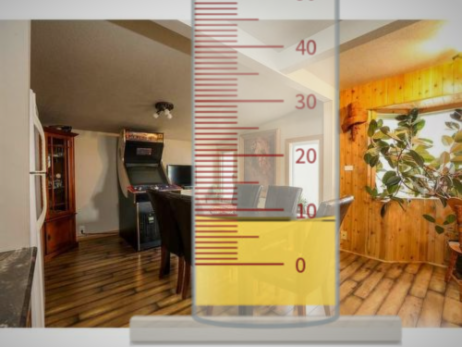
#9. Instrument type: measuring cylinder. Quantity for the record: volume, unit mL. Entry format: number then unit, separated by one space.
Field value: 8 mL
